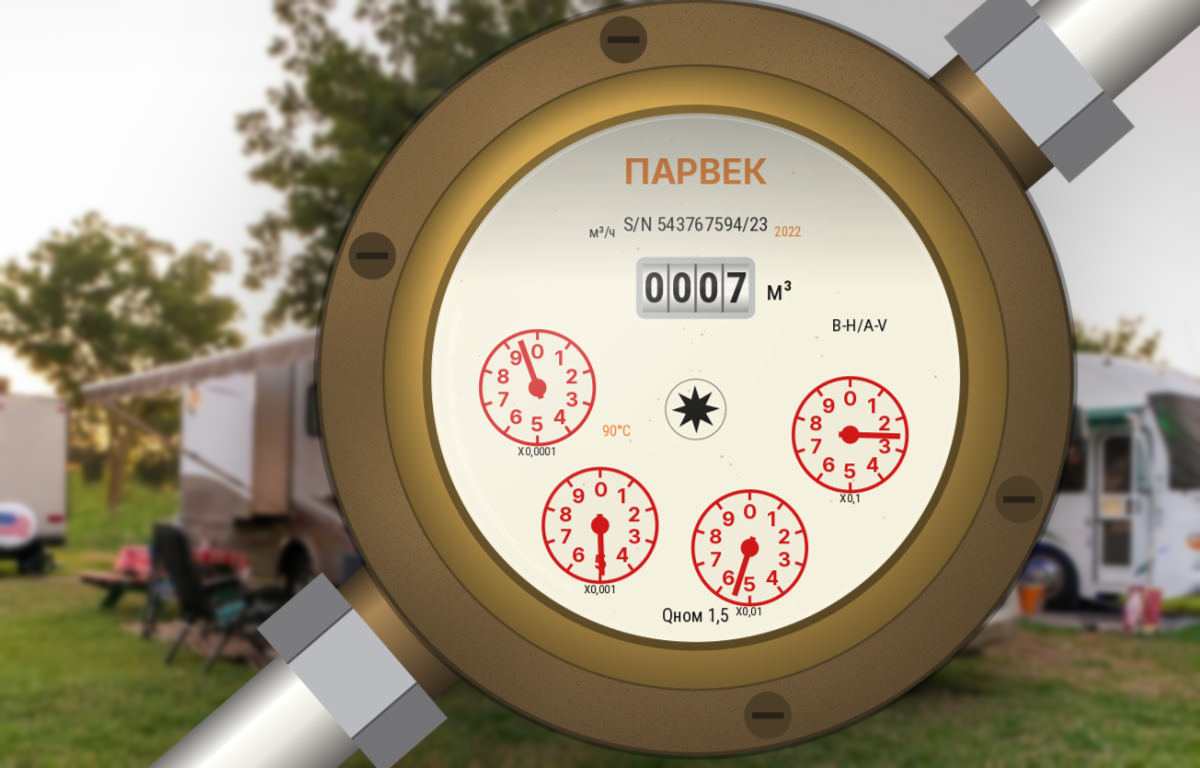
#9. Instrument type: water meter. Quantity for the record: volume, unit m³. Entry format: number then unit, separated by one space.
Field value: 7.2549 m³
